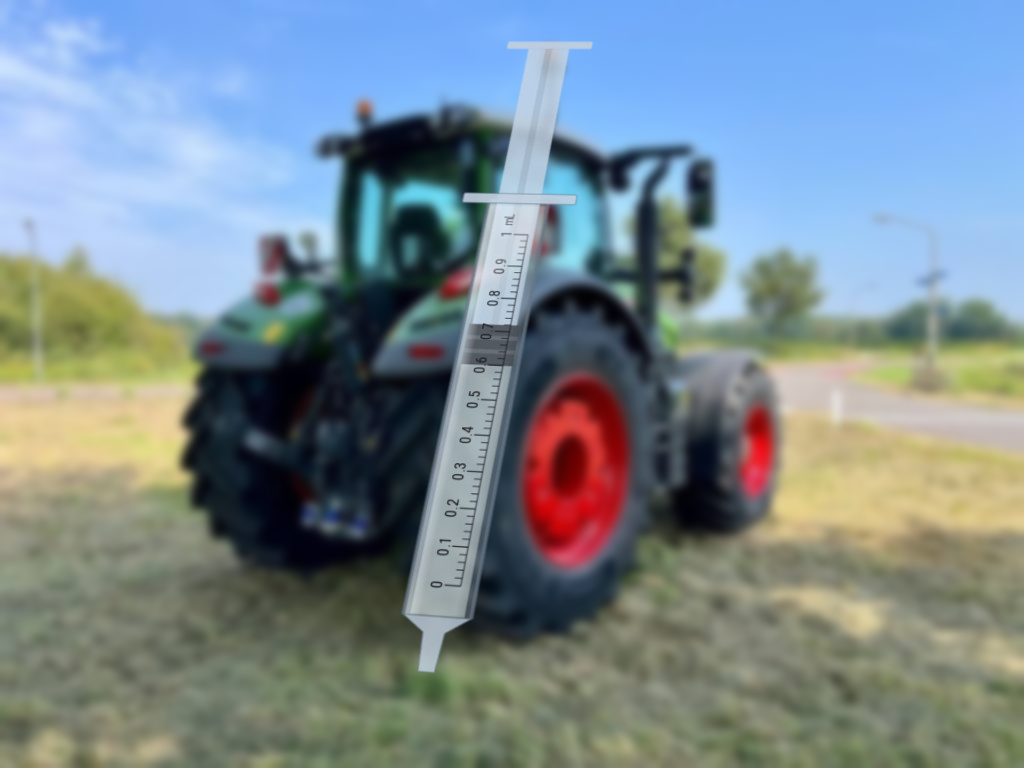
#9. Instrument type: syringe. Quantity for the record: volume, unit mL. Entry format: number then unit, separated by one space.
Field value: 0.6 mL
